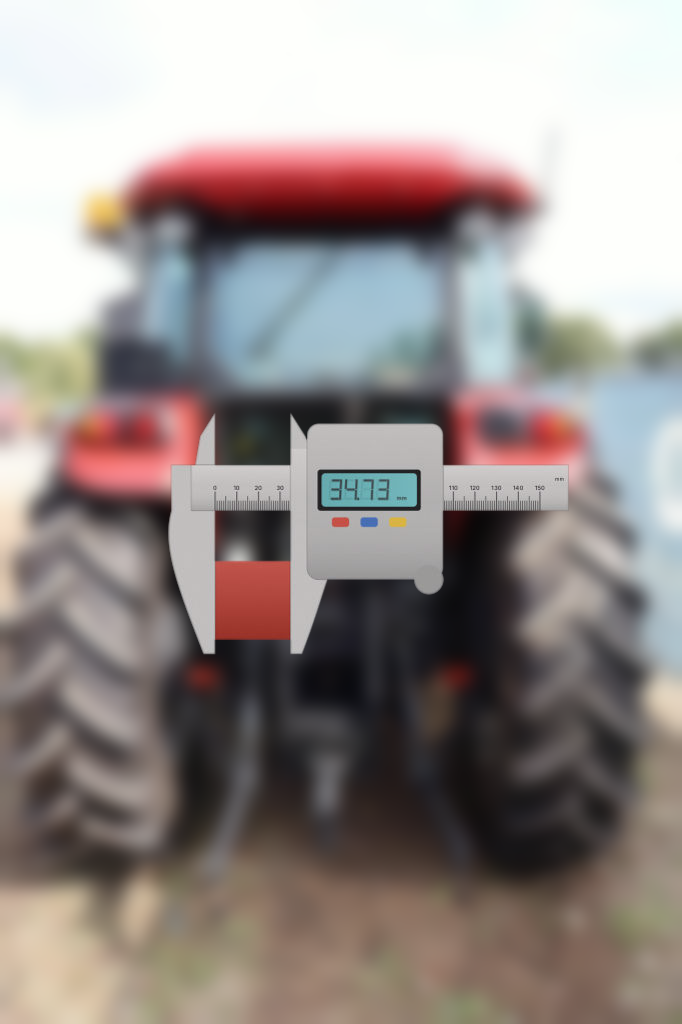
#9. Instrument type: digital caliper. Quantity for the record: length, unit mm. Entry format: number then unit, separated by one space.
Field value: 34.73 mm
